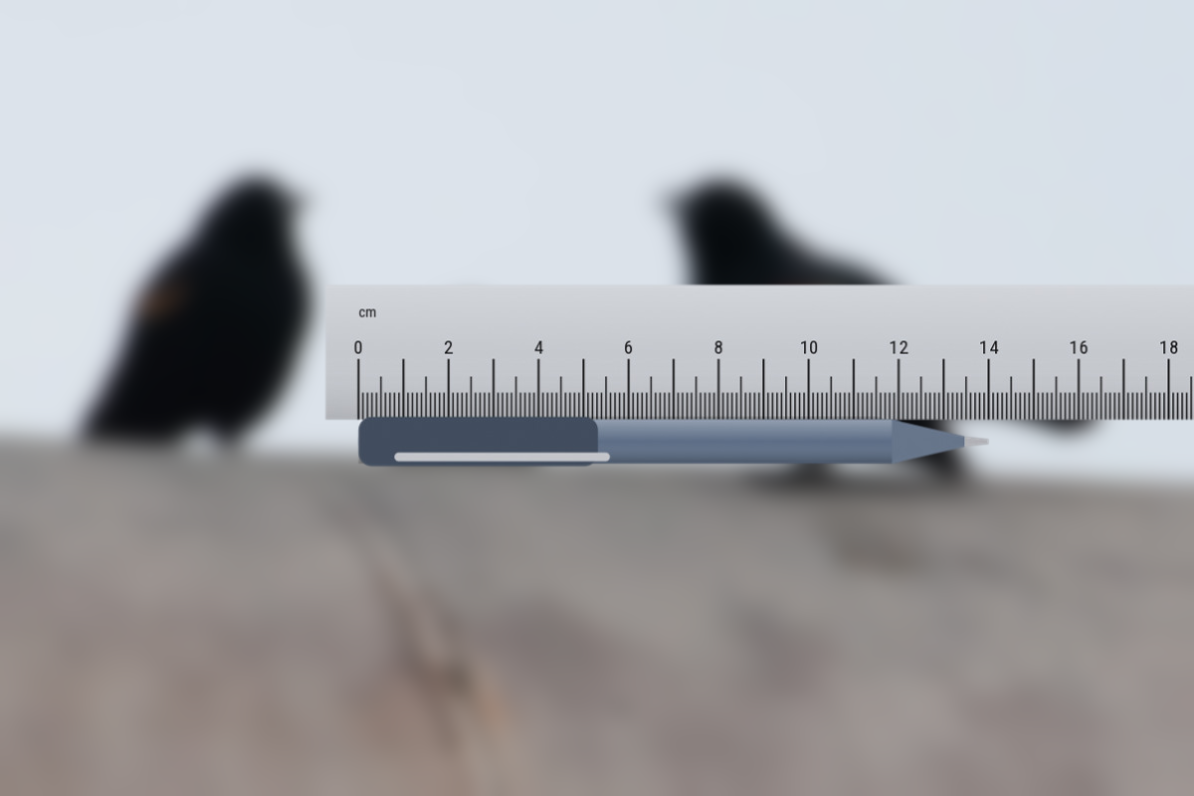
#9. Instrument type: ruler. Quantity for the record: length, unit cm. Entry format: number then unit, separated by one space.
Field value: 14 cm
